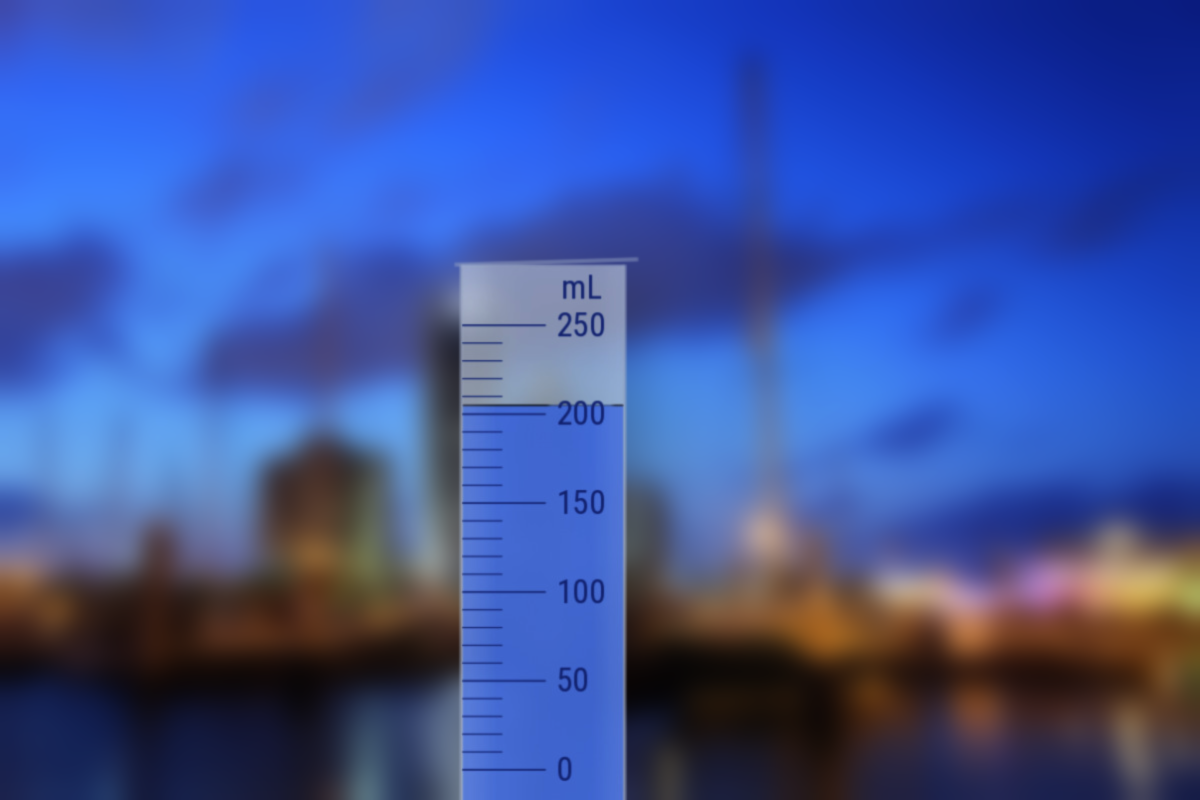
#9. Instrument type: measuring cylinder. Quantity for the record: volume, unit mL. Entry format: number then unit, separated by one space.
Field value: 205 mL
